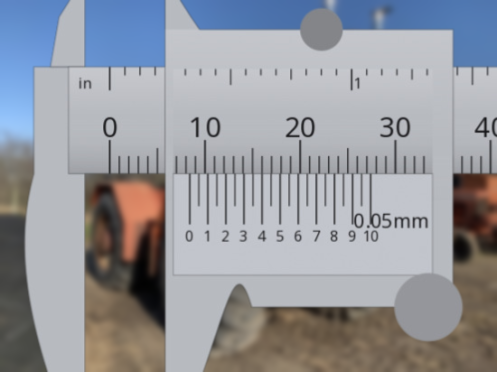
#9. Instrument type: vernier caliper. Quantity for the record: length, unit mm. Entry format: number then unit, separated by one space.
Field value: 8.4 mm
